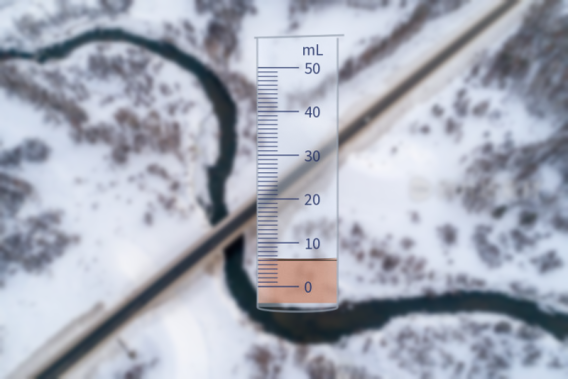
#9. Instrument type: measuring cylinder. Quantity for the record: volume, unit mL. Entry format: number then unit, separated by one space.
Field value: 6 mL
